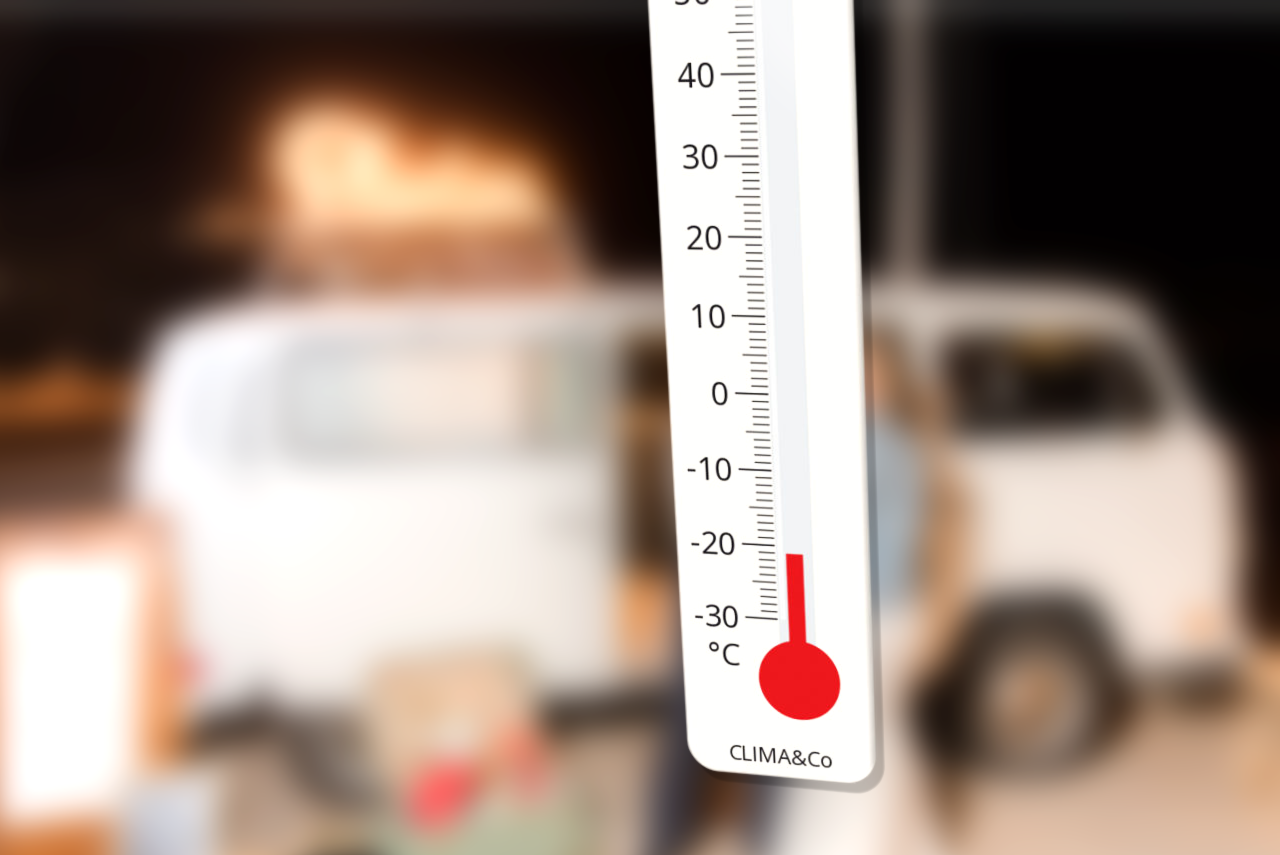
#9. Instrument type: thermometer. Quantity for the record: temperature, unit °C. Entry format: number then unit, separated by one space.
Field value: -21 °C
